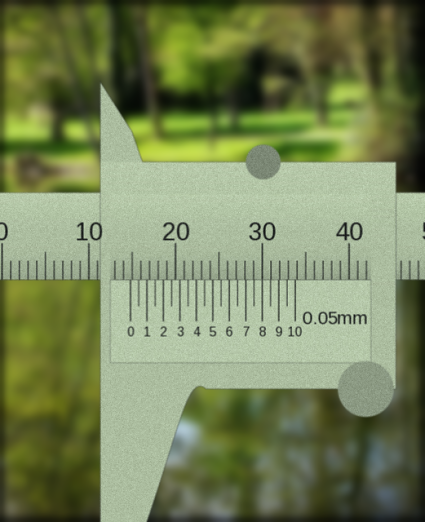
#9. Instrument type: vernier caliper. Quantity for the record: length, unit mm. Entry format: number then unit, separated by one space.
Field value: 14.8 mm
